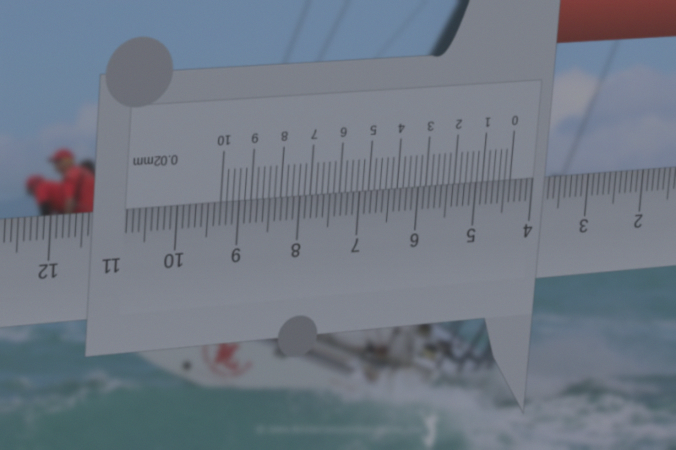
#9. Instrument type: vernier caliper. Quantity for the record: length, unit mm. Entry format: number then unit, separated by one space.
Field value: 44.0 mm
